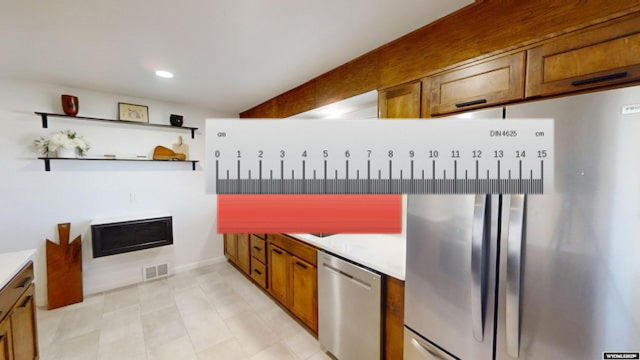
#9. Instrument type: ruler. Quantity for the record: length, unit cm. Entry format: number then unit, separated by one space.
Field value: 8.5 cm
